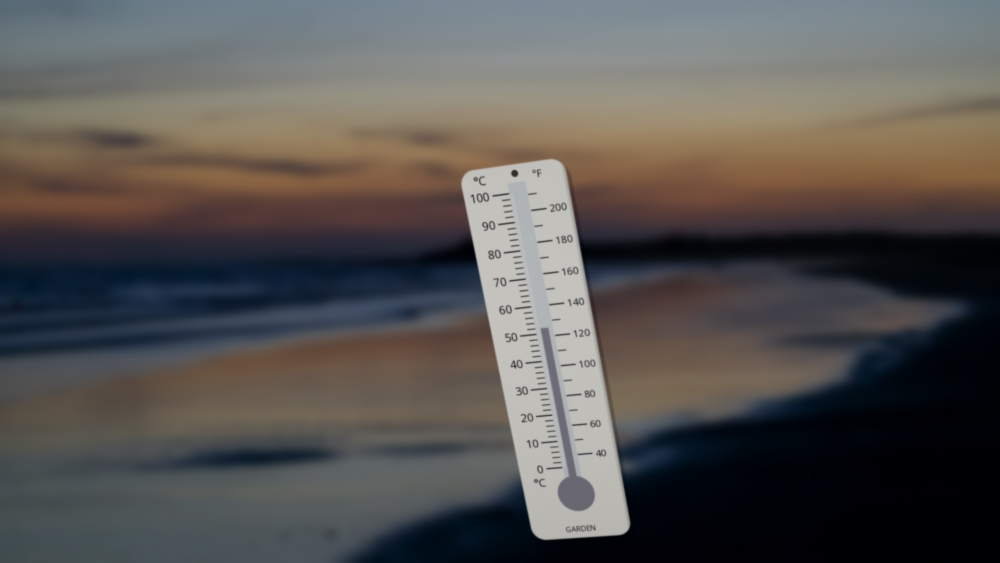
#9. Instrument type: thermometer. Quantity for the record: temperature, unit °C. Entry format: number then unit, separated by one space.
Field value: 52 °C
